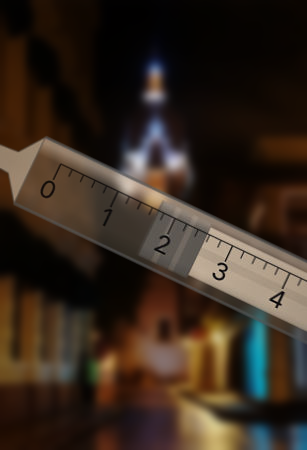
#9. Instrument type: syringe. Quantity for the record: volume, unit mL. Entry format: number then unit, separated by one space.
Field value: 1.7 mL
